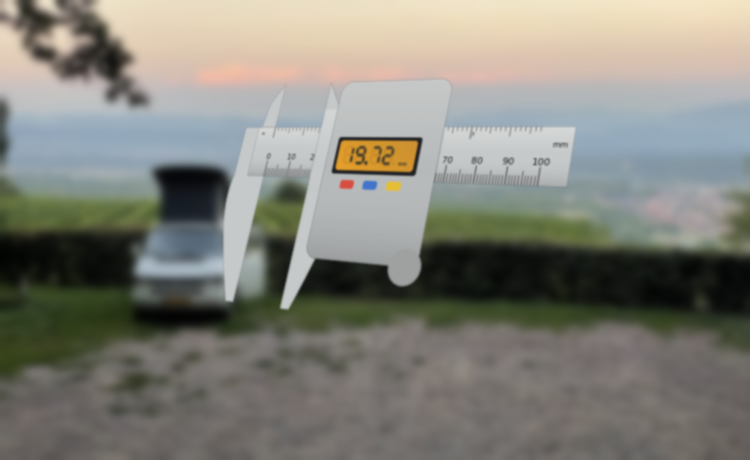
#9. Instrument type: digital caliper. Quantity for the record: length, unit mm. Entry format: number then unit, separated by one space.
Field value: 19.72 mm
